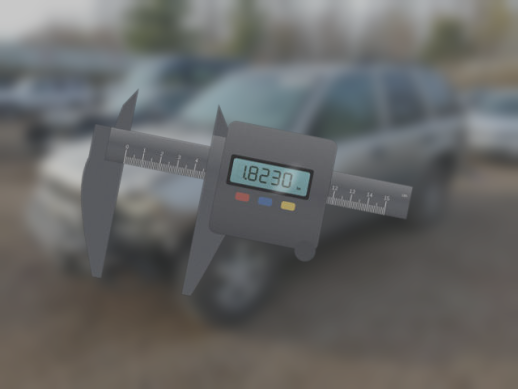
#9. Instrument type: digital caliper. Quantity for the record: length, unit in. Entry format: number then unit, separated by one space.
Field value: 1.8230 in
